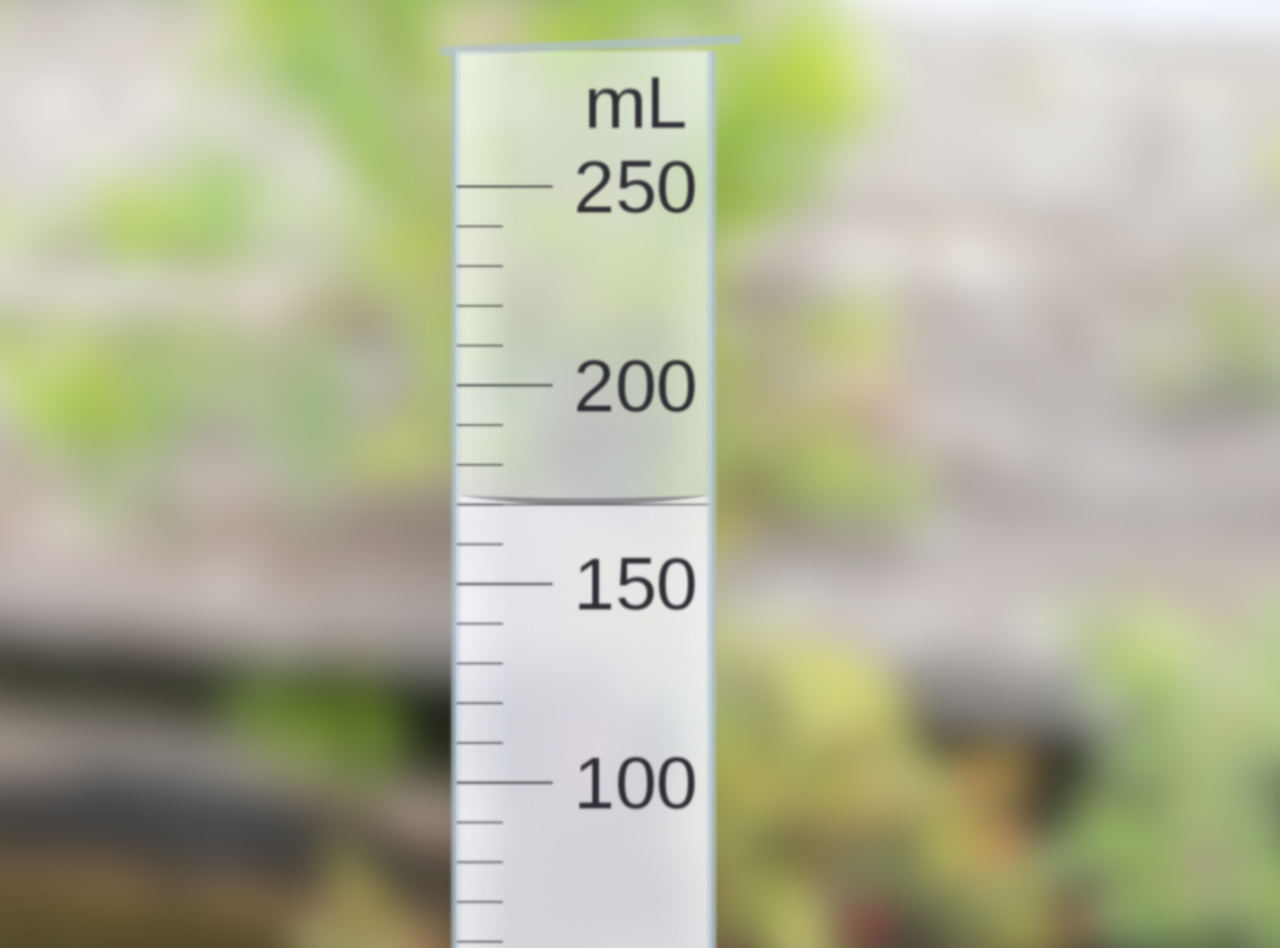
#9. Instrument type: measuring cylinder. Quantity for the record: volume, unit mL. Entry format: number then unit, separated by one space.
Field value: 170 mL
